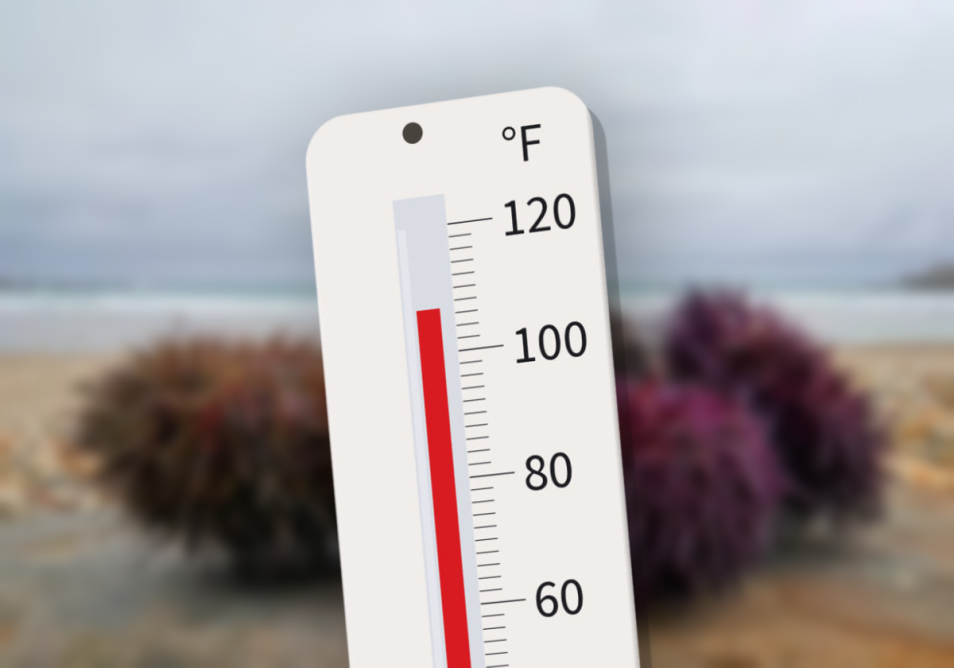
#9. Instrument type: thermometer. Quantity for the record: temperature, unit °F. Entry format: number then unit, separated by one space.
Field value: 107 °F
